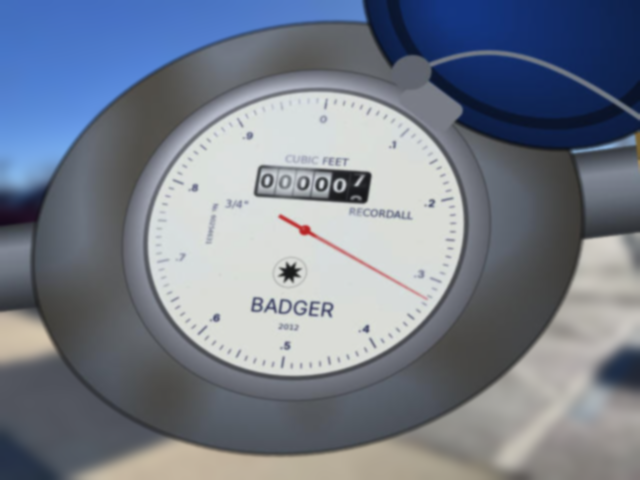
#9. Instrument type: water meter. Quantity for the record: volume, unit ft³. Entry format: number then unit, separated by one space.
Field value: 7.32 ft³
